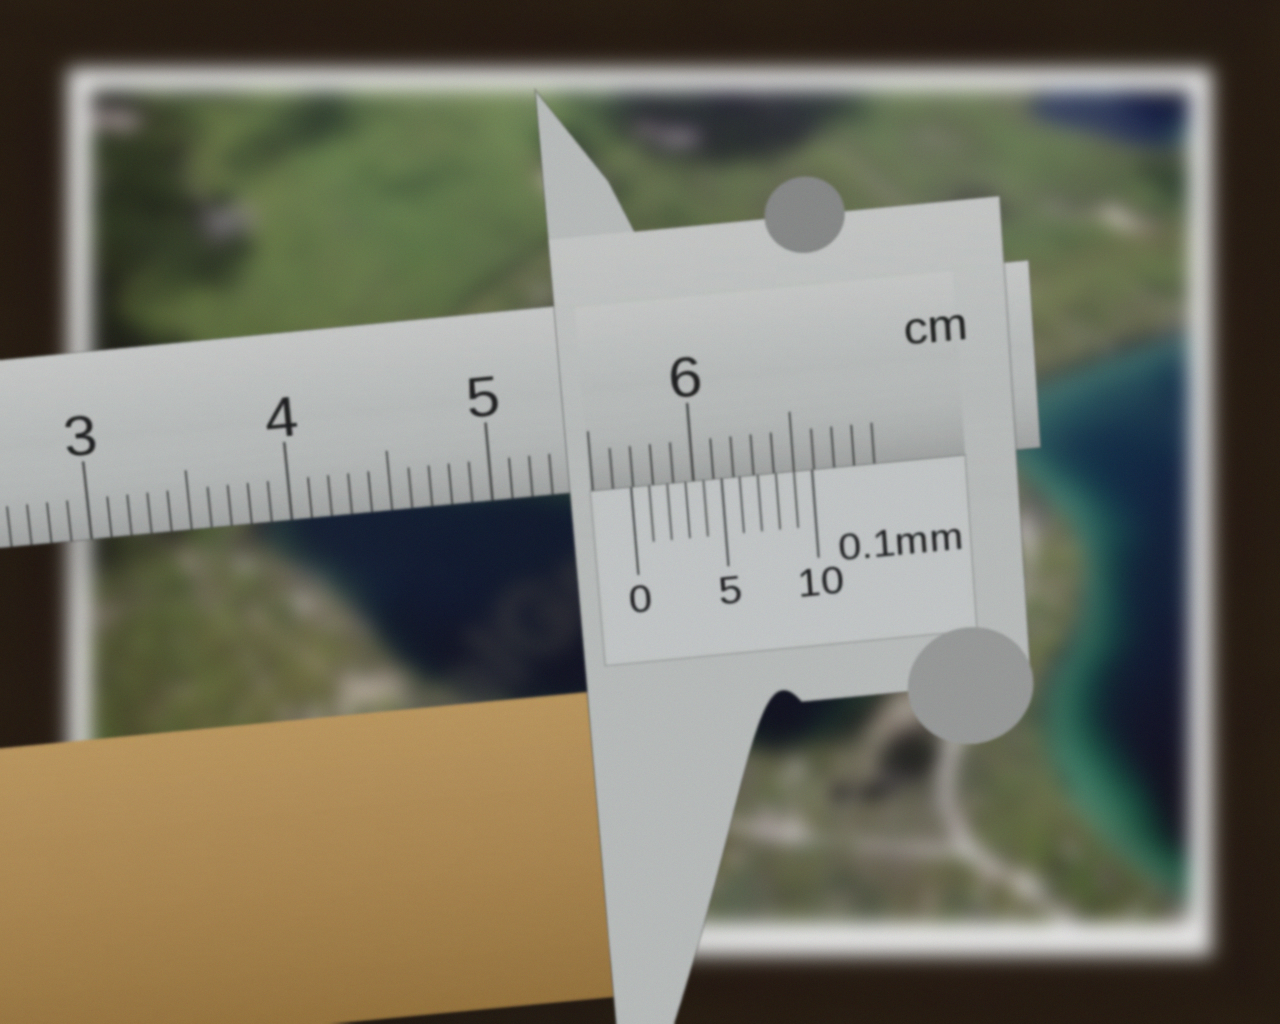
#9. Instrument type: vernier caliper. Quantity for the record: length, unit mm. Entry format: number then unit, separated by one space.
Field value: 56.9 mm
